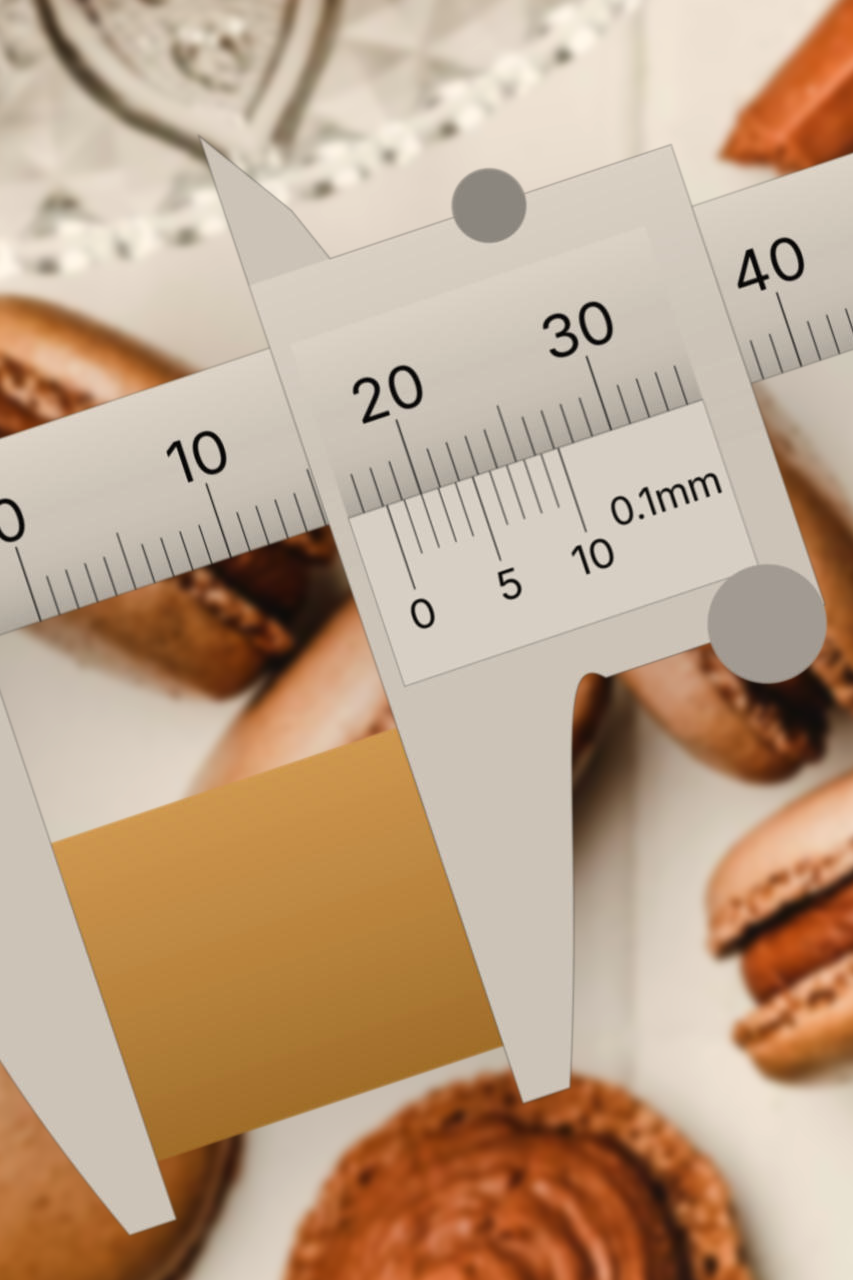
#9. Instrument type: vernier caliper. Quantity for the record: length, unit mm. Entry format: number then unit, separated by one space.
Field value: 18.2 mm
